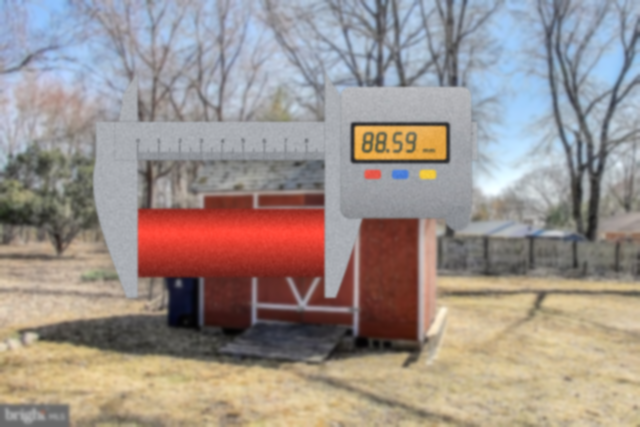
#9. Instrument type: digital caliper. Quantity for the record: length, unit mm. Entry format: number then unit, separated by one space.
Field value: 88.59 mm
